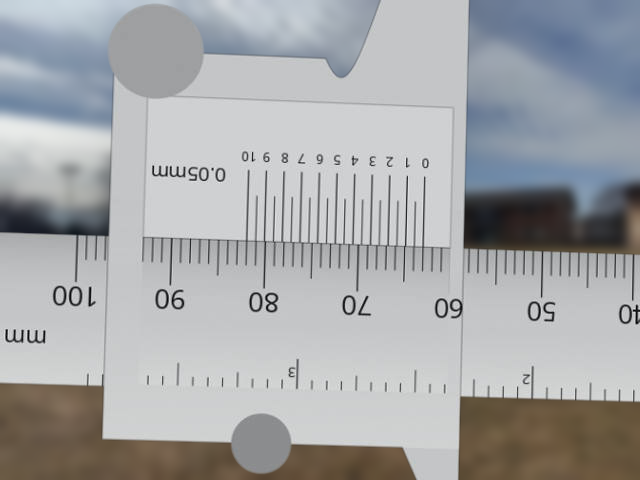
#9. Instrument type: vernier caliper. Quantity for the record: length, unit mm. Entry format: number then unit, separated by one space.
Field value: 63.0 mm
